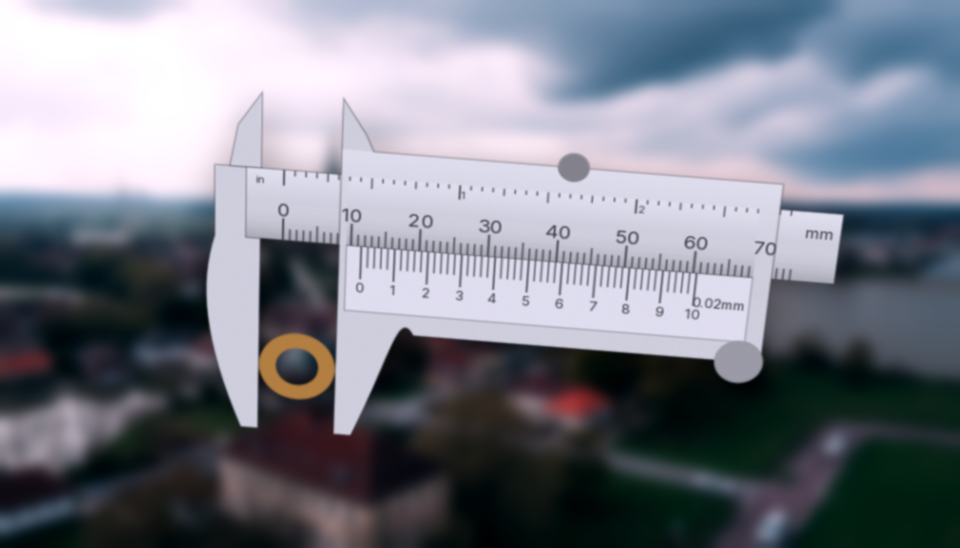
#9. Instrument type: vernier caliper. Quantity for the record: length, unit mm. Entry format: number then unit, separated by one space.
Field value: 11.5 mm
